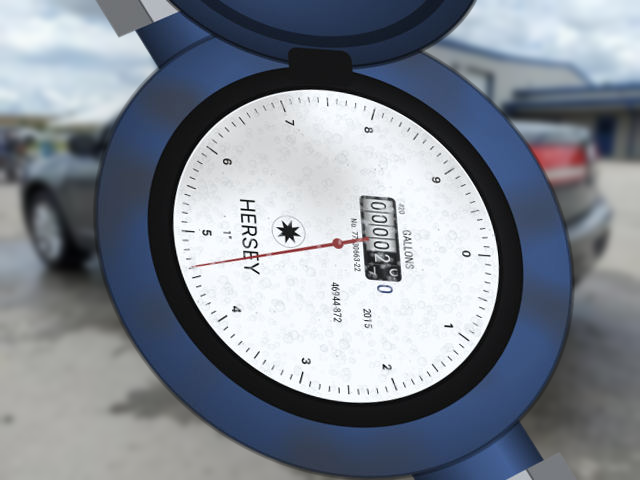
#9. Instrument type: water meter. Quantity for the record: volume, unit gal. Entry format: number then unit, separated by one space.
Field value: 264.6 gal
